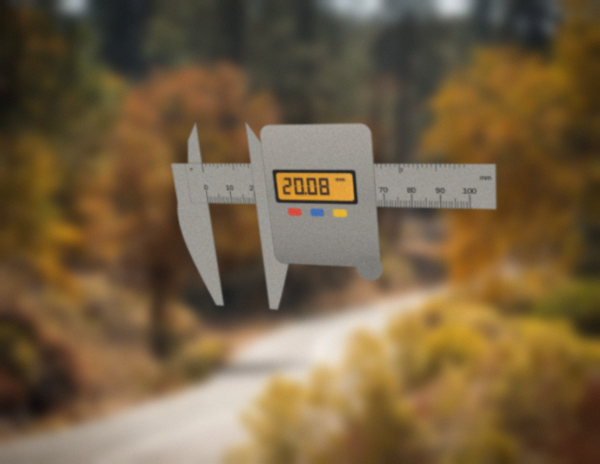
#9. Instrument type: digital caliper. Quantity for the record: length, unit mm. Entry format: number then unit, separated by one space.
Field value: 20.08 mm
